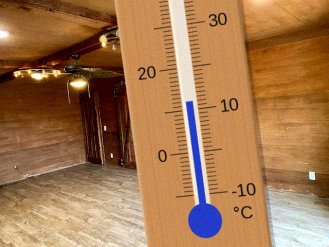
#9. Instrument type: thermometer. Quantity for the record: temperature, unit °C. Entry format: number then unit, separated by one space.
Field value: 12 °C
